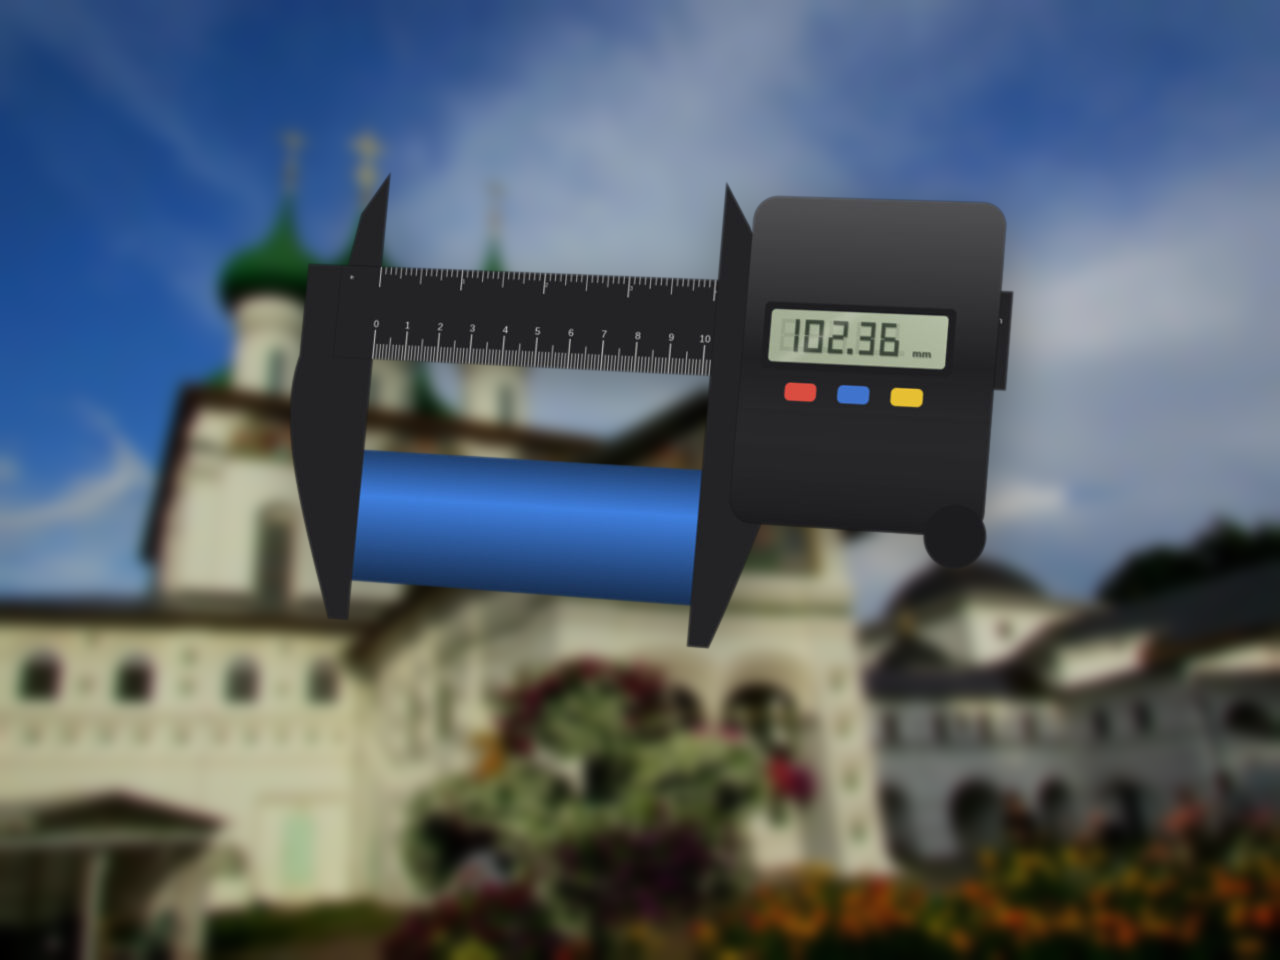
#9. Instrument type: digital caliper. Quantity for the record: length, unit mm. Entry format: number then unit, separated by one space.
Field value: 102.36 mm
